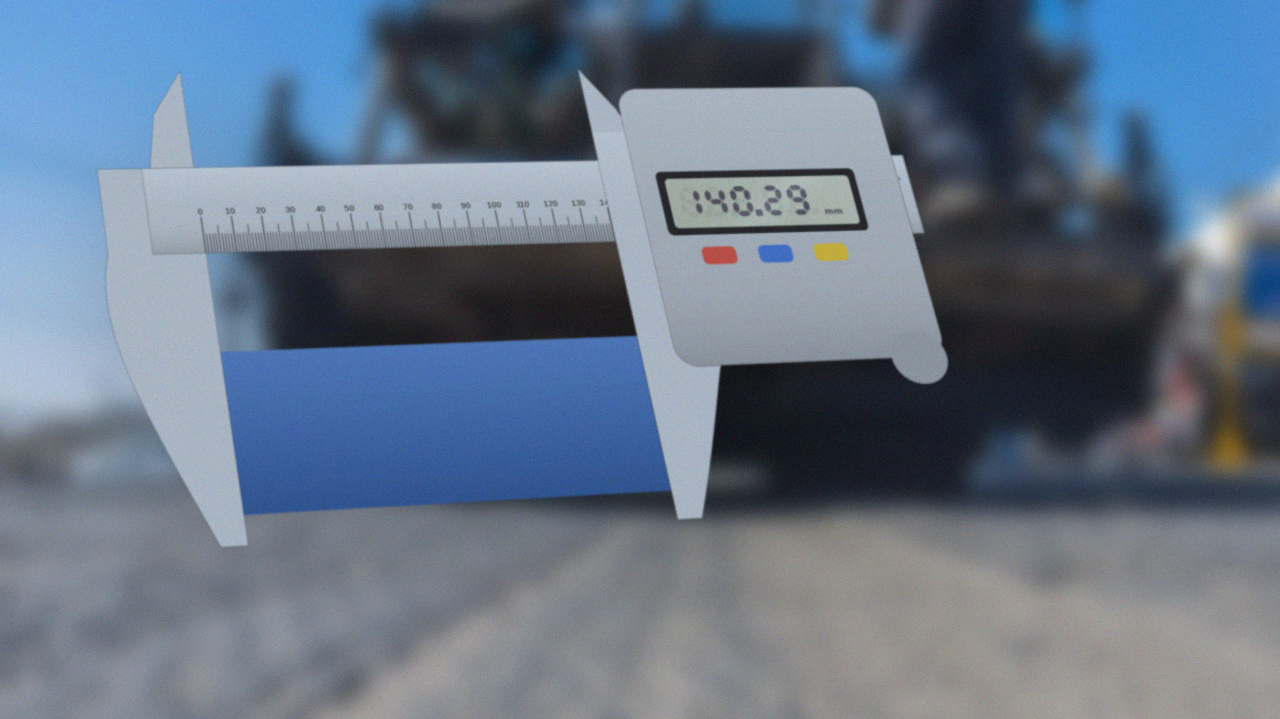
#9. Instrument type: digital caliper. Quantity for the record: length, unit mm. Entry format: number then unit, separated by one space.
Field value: 140.29 mm
